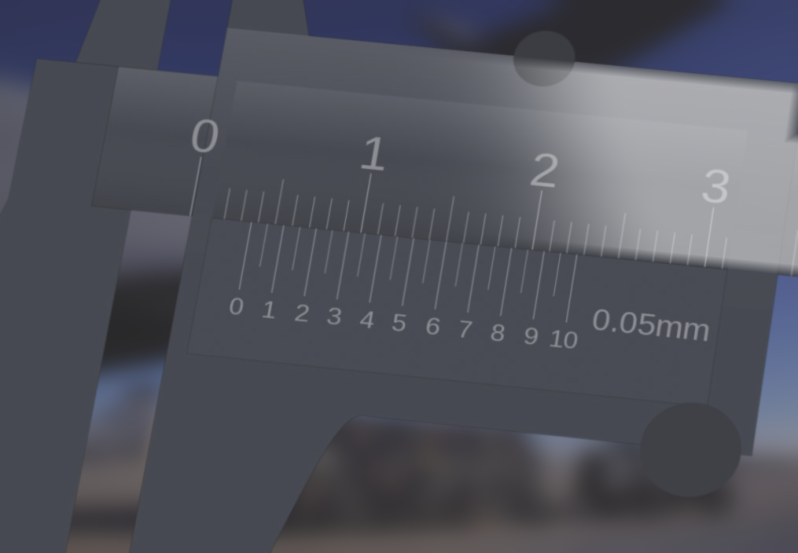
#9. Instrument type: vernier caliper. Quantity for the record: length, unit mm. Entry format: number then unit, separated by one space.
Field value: 3.6 mm
